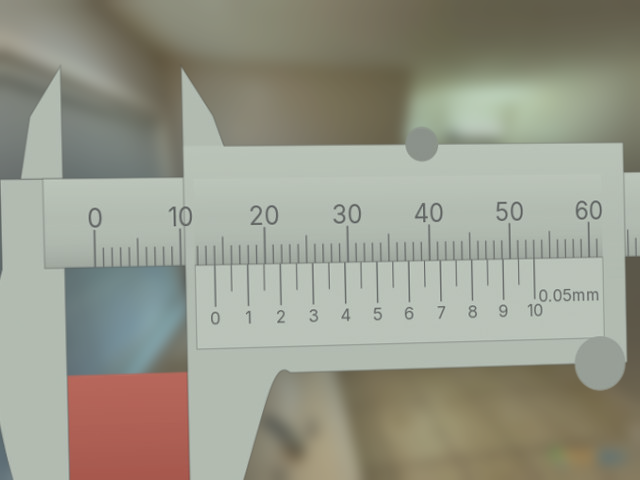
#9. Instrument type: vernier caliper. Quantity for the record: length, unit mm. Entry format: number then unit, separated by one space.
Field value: 14.0 mm
